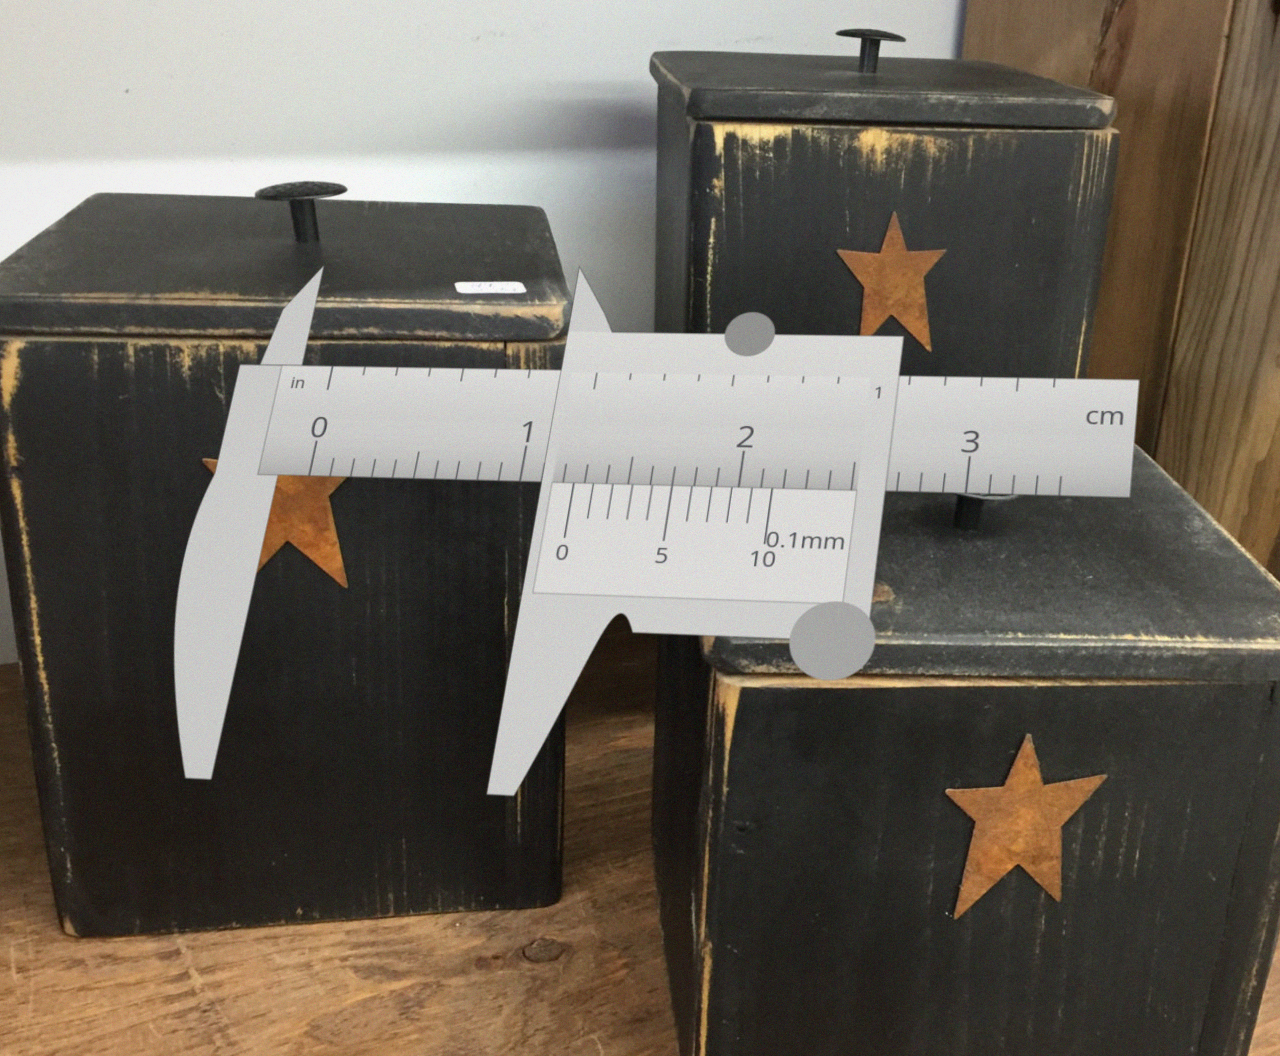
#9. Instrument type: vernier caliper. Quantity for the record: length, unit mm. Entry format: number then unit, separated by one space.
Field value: 12.5 mm
